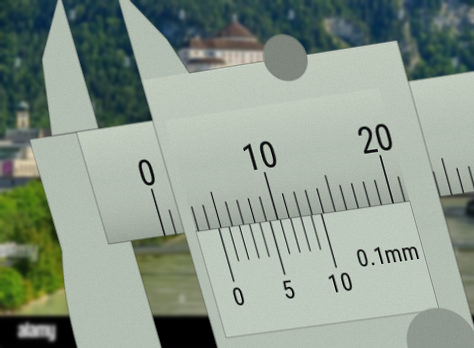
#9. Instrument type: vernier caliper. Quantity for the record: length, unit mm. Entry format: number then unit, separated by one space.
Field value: 4.8 mm
